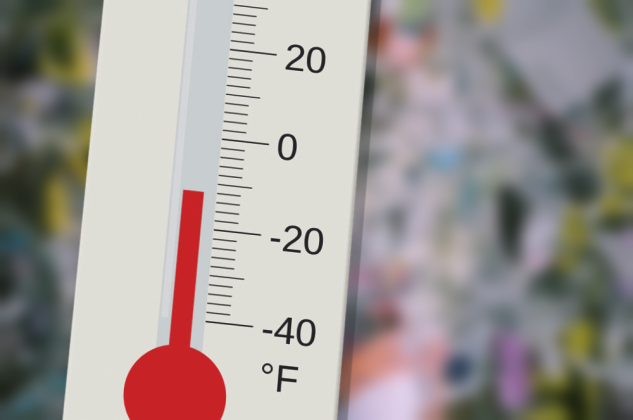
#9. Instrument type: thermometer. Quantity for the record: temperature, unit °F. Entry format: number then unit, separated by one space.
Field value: -12 °F
